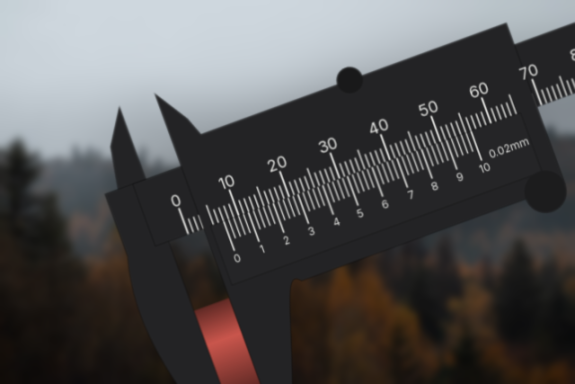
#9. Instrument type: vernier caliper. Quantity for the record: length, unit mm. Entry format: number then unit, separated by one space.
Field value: 7.0 mm
